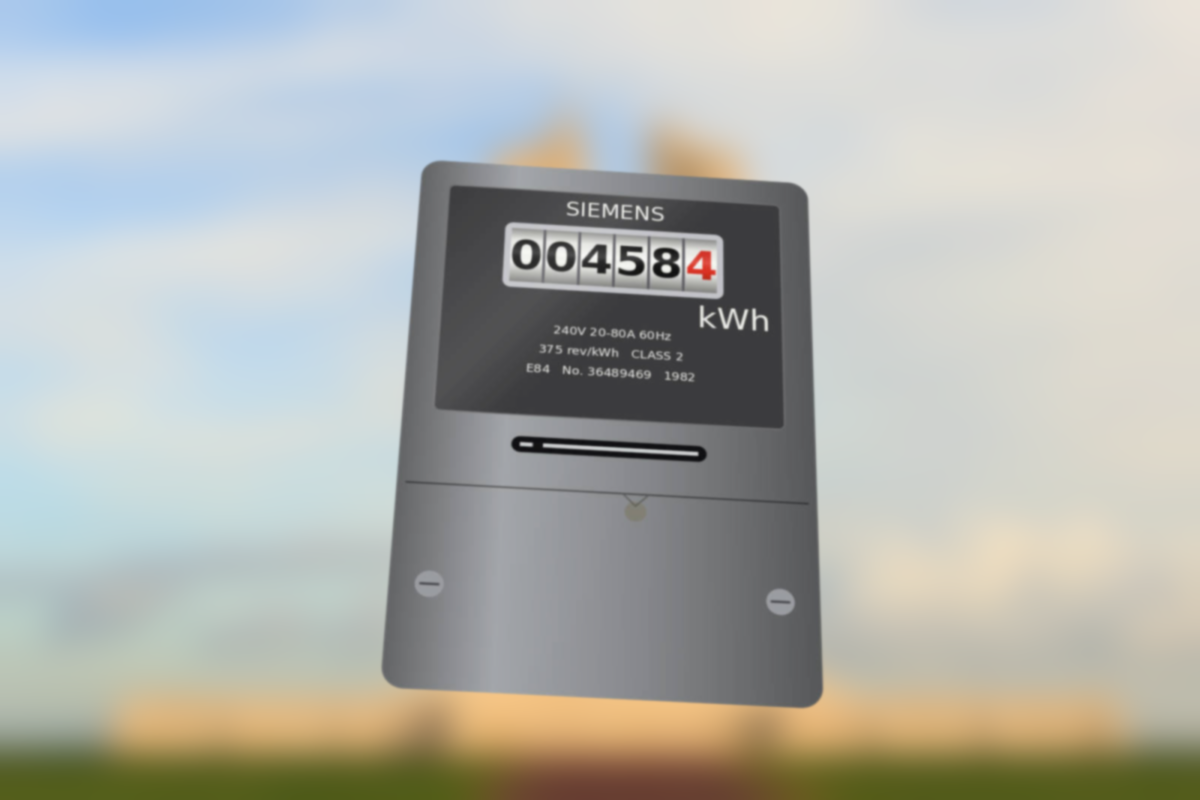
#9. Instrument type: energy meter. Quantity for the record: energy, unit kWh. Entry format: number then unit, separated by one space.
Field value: 458.4 kWh
